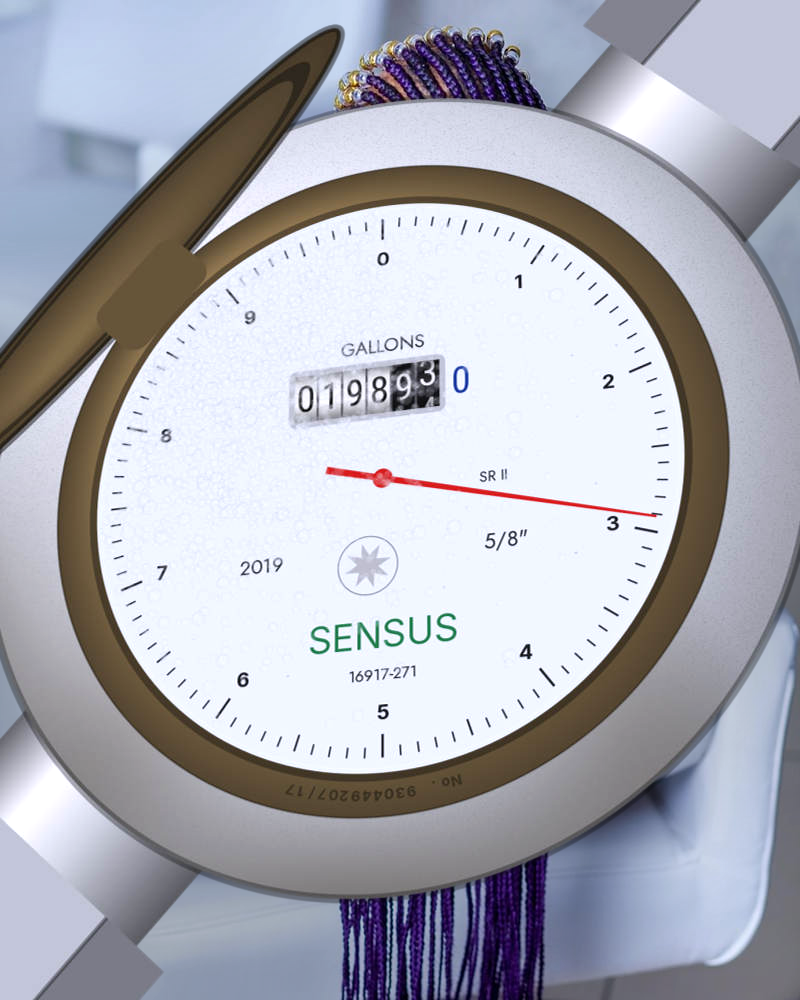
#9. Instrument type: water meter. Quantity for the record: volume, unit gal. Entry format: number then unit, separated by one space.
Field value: 198932.9 gal
